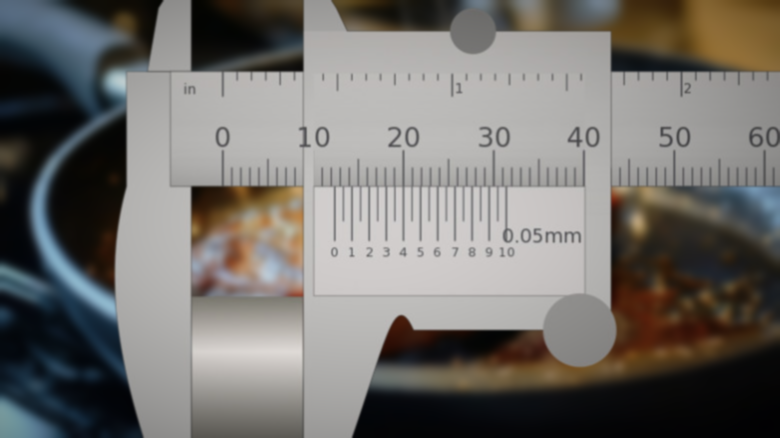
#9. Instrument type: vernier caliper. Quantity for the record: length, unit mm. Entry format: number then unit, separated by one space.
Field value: 12.4 mm
